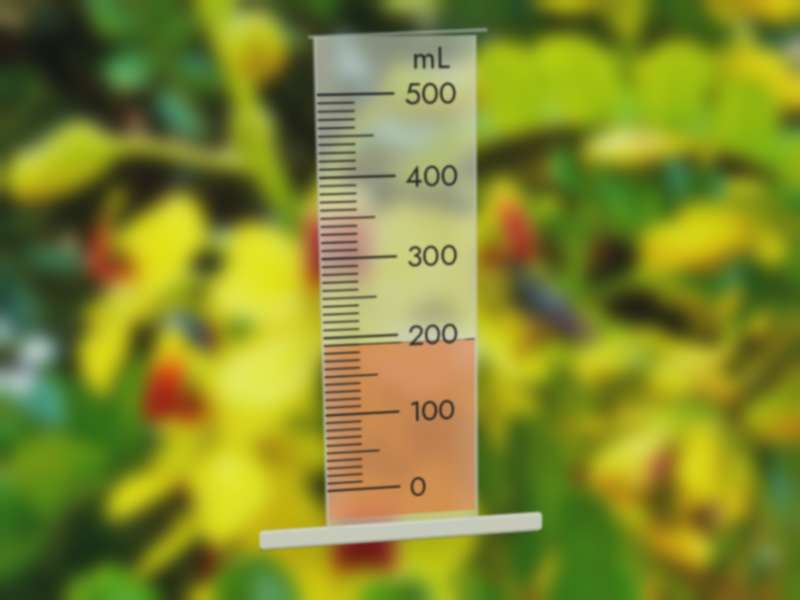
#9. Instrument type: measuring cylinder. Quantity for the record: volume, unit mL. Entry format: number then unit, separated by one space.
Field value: 190 mL
